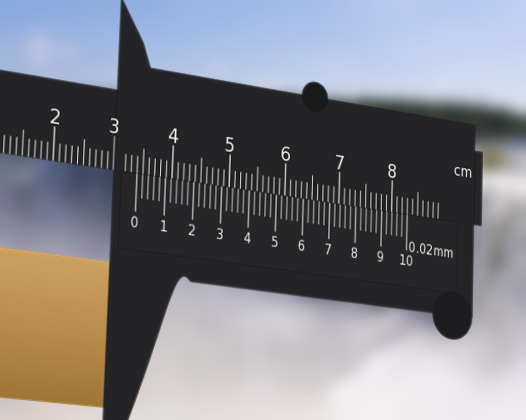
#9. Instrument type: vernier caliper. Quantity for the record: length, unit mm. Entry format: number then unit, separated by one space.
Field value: 34.0 mm
